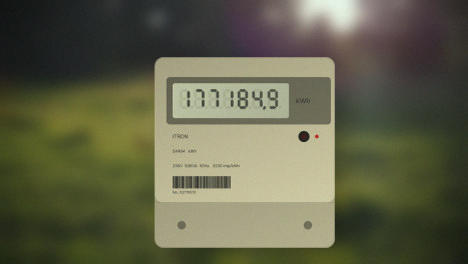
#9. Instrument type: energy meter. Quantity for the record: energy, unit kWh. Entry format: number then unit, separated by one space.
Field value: 177184.9 kWh
